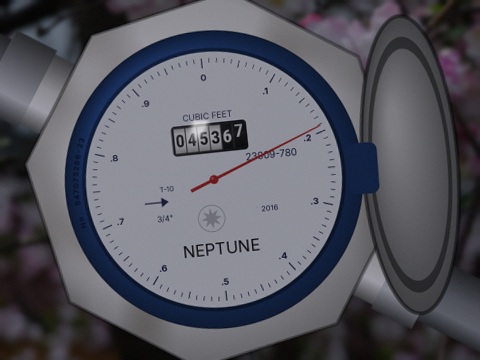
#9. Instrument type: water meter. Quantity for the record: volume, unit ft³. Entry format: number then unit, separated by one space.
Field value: 45367.19 ft³
